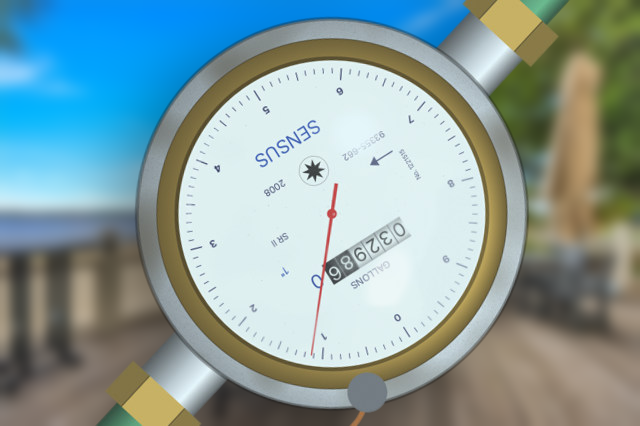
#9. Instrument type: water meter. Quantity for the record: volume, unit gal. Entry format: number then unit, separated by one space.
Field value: 329861.1 gal
